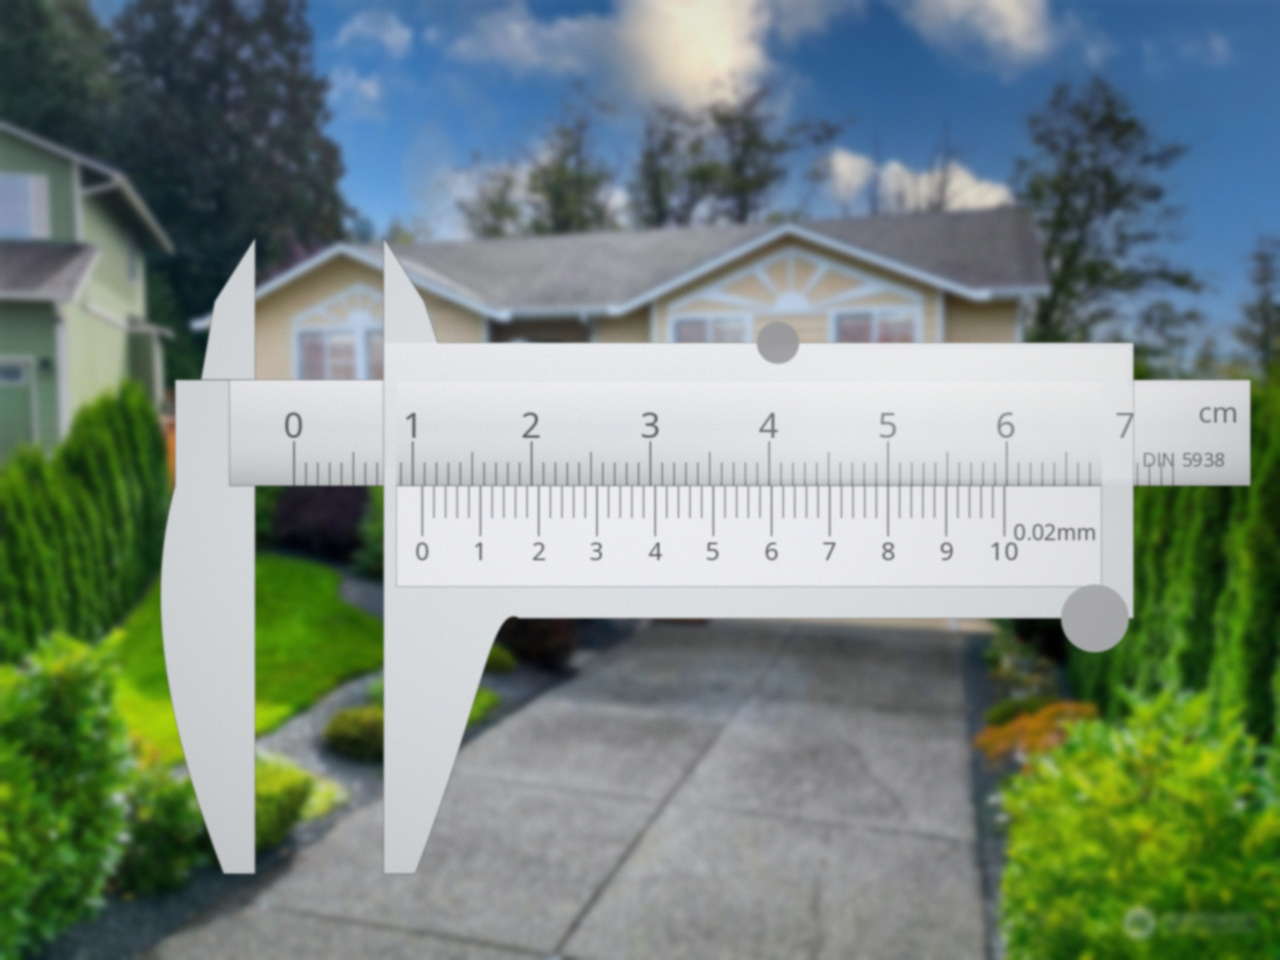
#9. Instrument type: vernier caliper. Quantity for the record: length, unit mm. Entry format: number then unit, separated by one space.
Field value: 10.8 mm
